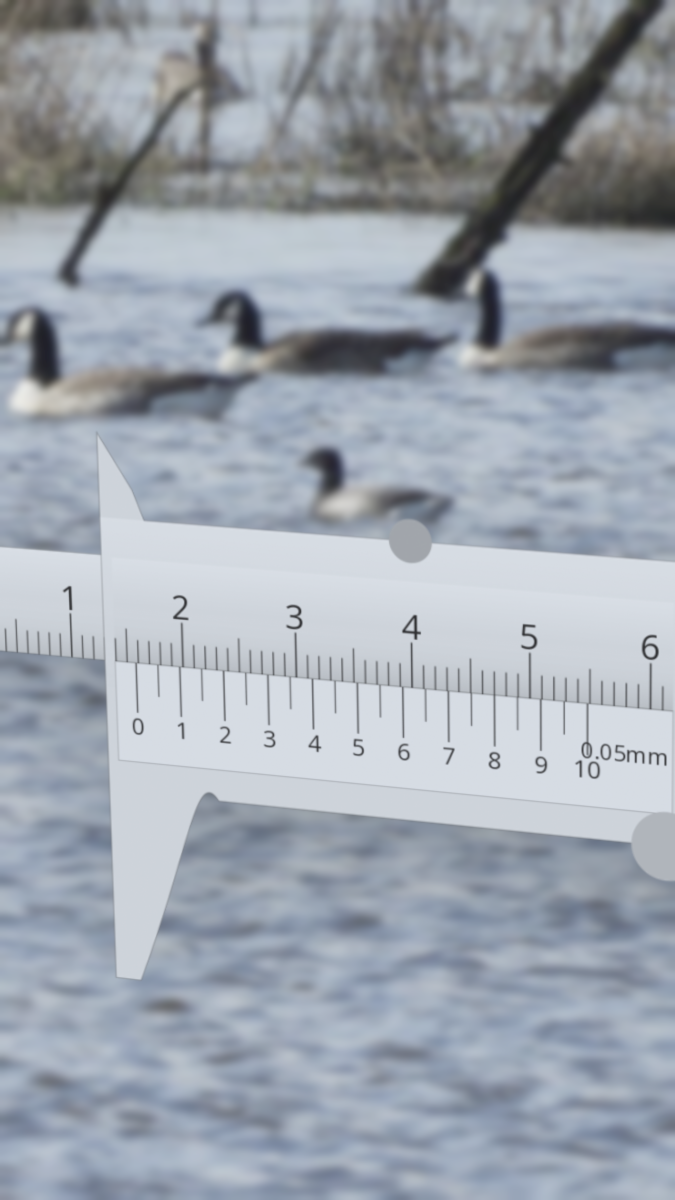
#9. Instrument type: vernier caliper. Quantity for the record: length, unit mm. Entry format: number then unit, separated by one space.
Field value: 15.8 mm
